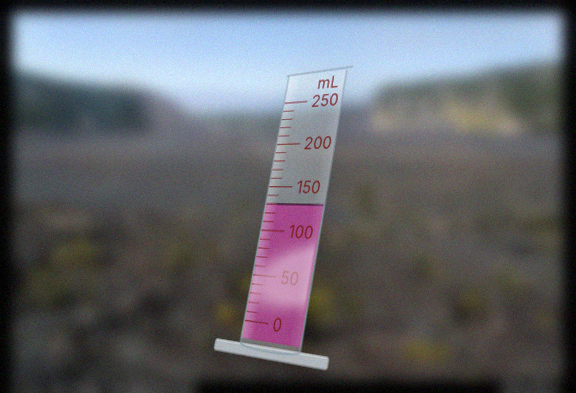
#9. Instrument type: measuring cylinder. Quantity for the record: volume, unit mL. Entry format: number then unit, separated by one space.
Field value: 130 mL
